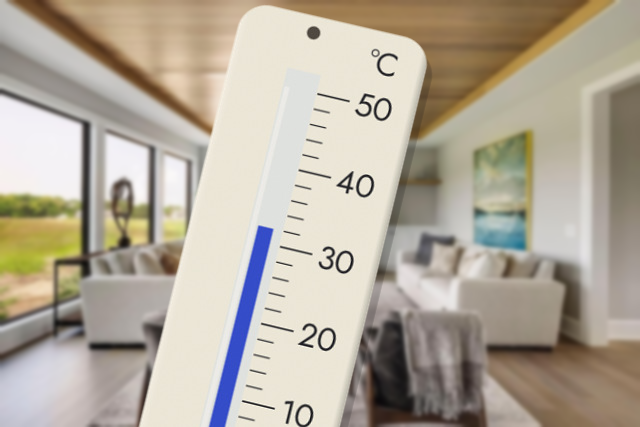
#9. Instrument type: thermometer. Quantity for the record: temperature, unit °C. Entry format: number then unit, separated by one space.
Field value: 32 °C
